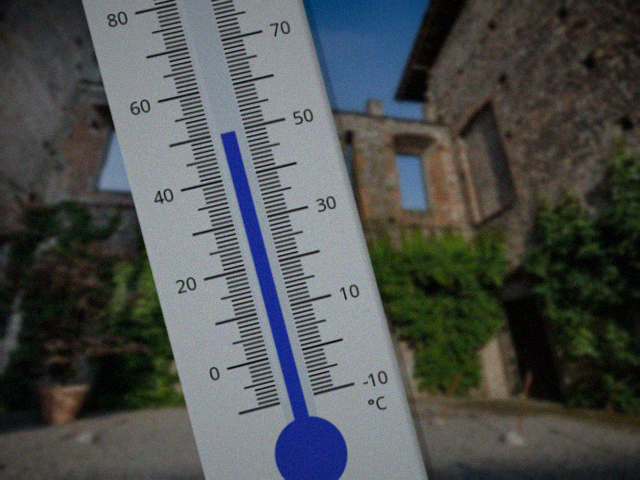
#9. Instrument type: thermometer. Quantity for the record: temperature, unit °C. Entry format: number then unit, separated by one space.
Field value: 50 °C
